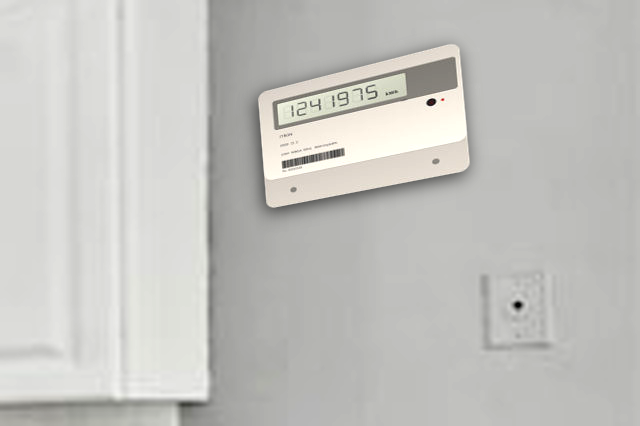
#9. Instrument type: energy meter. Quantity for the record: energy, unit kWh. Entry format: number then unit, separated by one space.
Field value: 1241975 kWh
